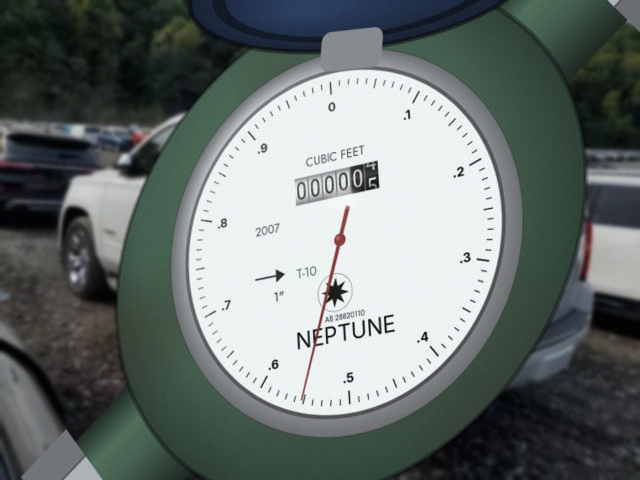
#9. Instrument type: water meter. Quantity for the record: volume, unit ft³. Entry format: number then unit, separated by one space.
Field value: 4.55 ft³
